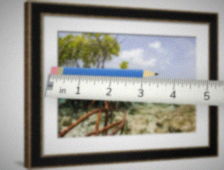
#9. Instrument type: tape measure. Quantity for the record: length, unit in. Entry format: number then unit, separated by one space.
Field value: 3.5 in
